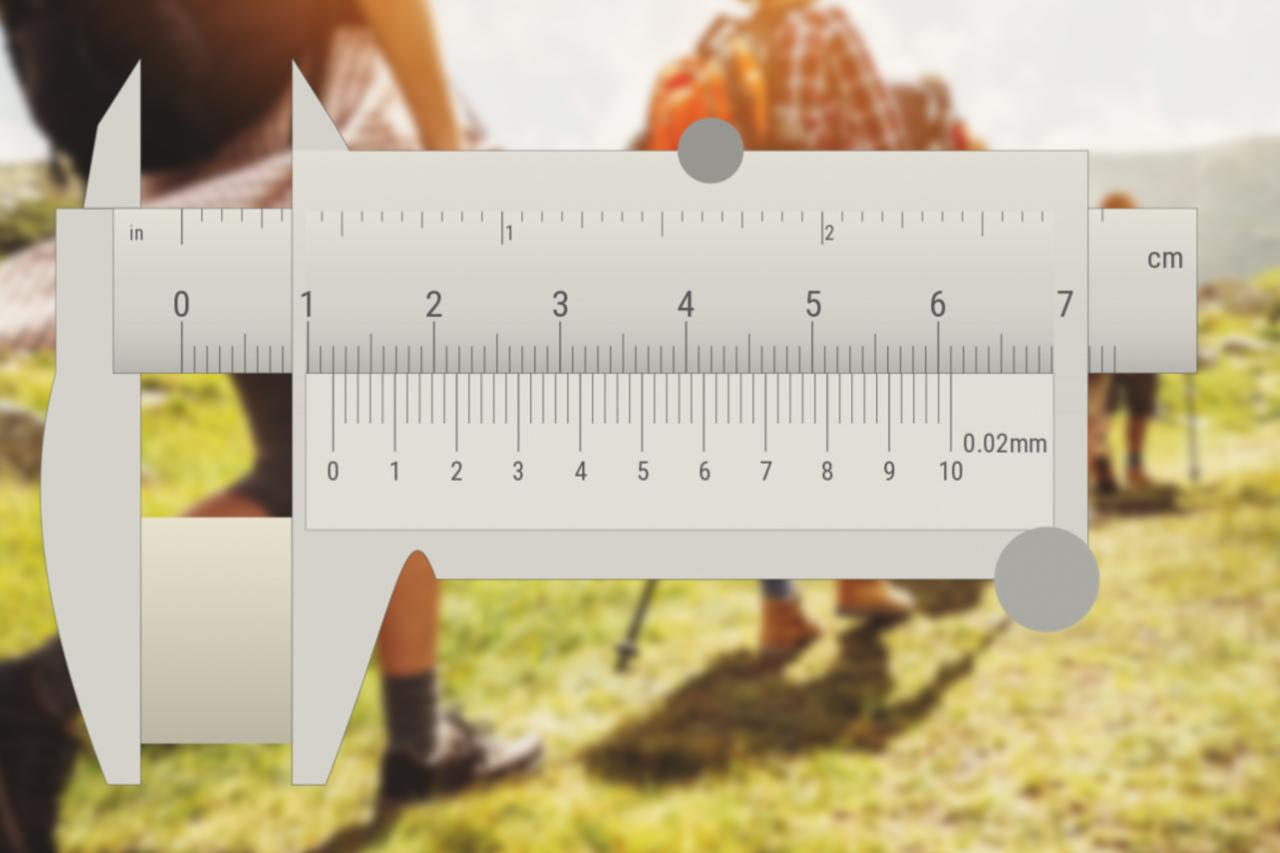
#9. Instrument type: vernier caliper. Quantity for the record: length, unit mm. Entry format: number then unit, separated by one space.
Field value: 12.0 mm
